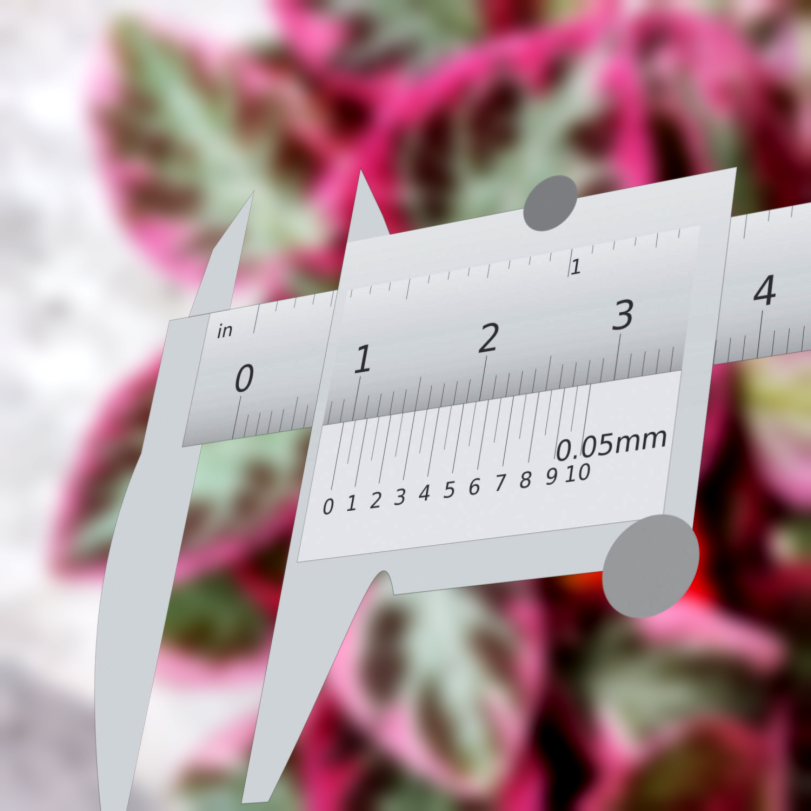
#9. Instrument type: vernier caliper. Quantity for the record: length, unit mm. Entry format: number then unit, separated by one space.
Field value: 9.3 mm
